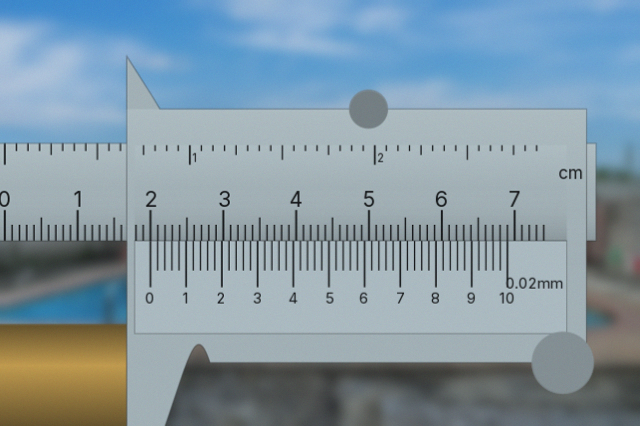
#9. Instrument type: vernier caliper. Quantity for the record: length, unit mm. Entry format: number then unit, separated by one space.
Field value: 20.0 mm
